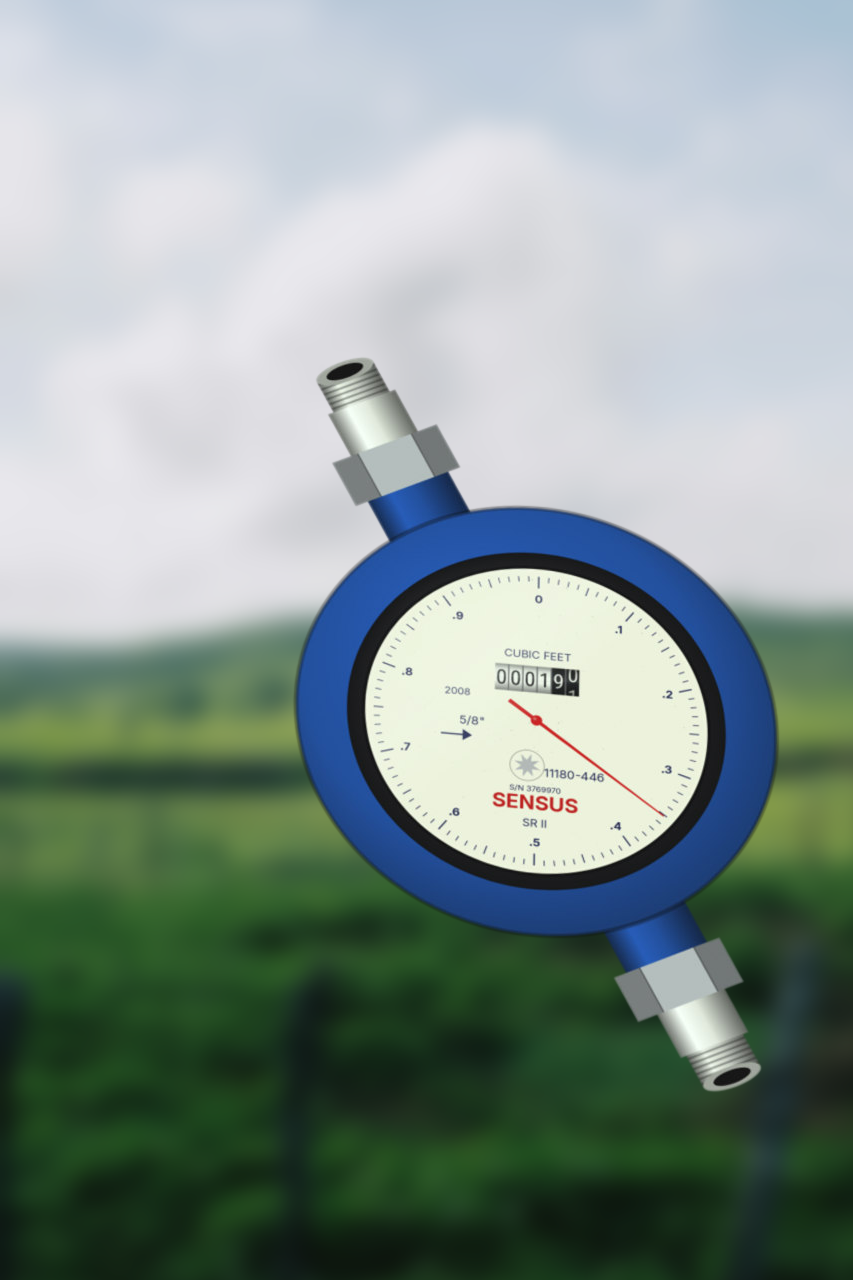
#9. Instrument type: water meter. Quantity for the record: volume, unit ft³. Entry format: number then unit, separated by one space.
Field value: 190.35 ft³
